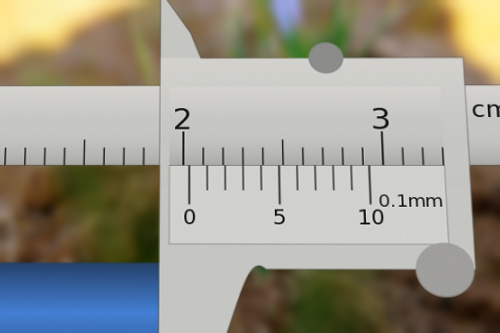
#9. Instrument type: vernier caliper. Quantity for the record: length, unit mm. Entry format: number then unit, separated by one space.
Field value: 20.3 mm
